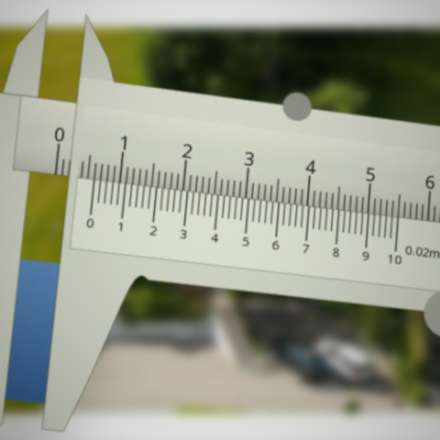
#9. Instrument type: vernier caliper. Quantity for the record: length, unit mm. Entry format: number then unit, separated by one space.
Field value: 6.0 mm
